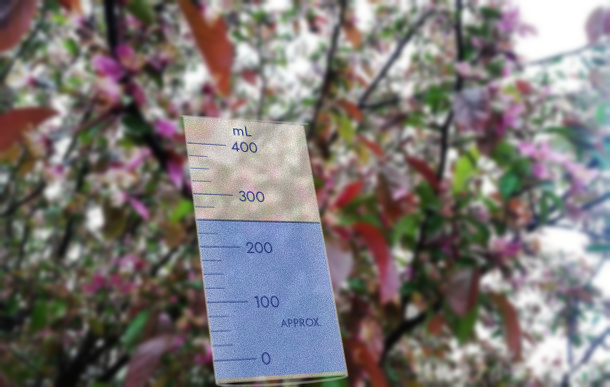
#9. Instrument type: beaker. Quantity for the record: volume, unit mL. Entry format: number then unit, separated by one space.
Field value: 250 mL
